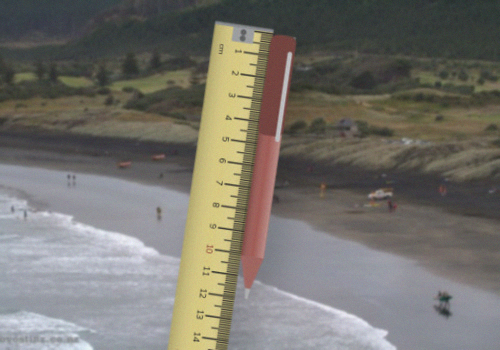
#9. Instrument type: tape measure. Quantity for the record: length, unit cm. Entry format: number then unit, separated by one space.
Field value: 12 cm
